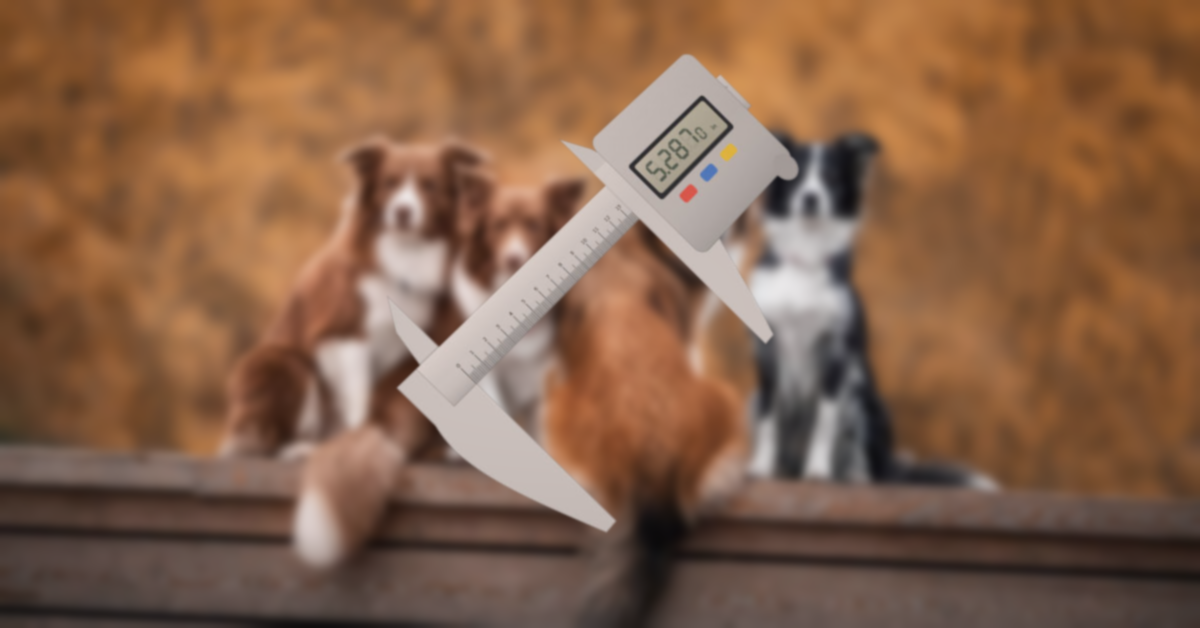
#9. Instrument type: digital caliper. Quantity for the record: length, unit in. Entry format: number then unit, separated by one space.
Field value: 5.2870 in
